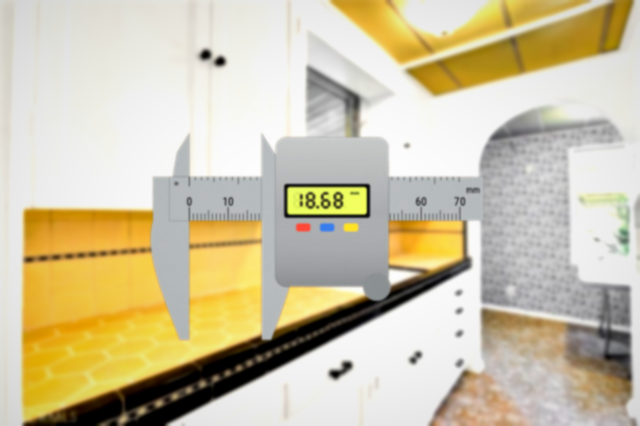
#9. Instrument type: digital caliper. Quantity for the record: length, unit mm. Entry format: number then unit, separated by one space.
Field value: 18.68 mm
